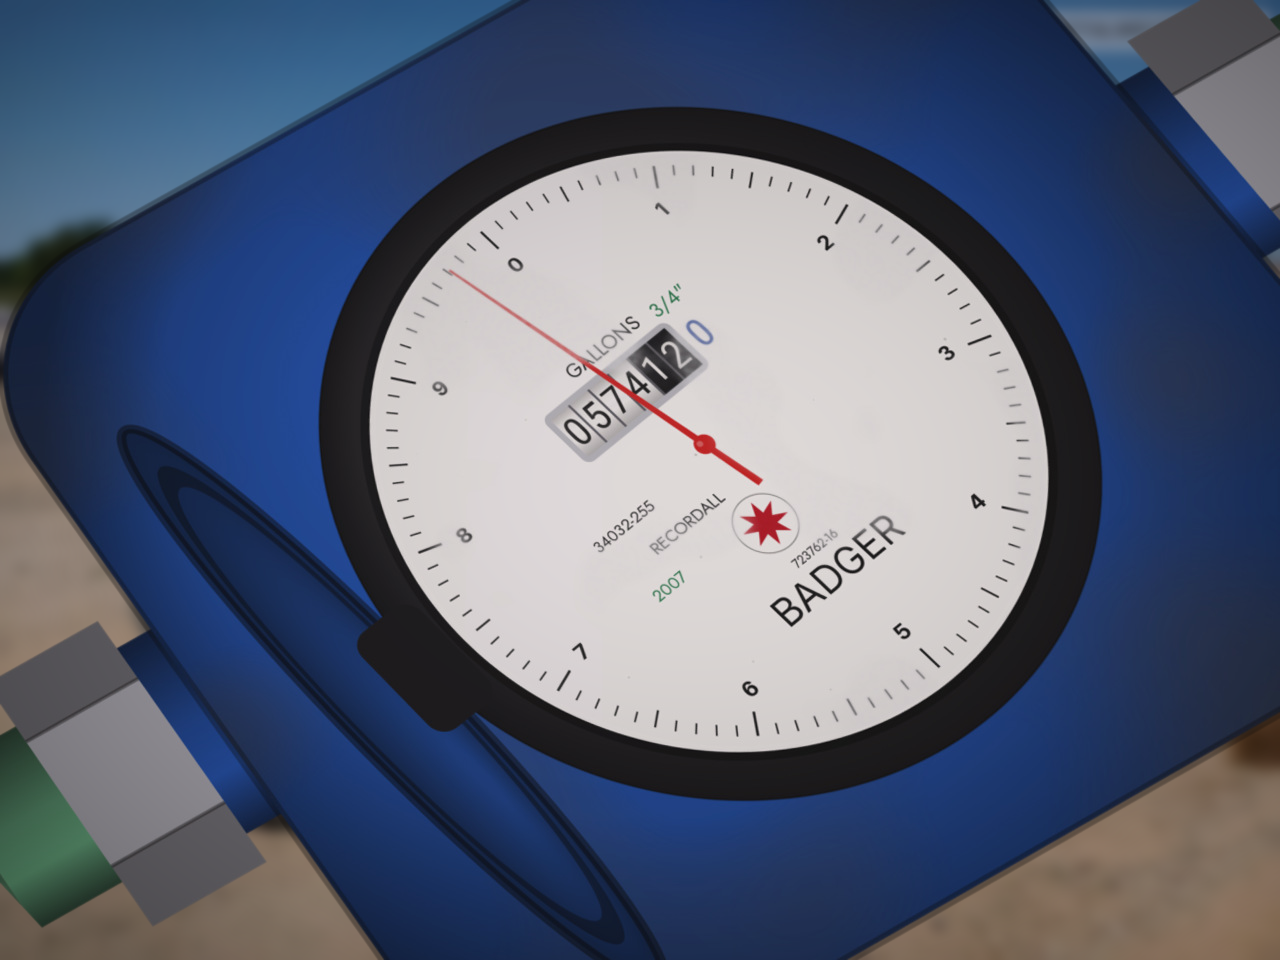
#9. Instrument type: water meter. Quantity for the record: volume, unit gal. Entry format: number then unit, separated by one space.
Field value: 574119.7 gal
